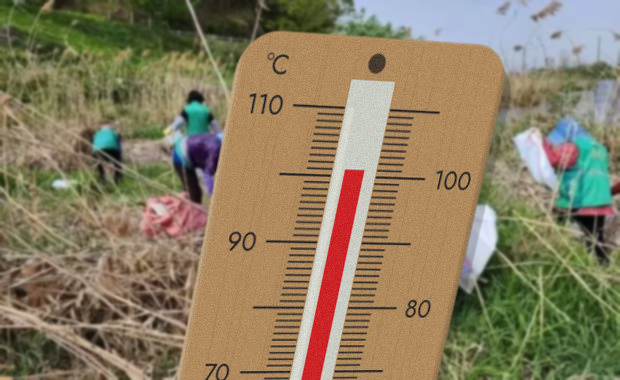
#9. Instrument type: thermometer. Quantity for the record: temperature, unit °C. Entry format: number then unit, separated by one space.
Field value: 101 °C
